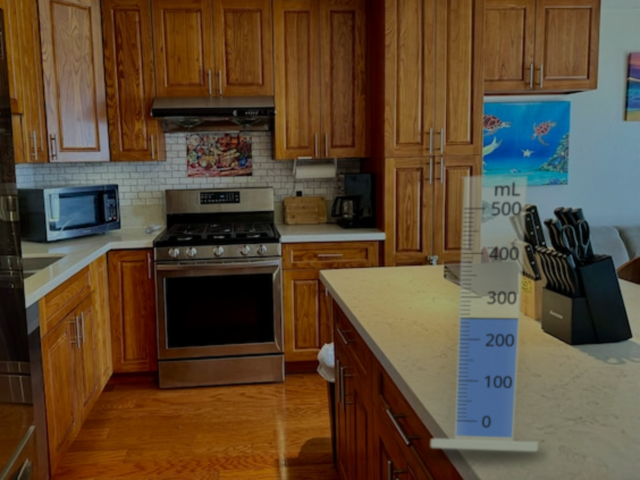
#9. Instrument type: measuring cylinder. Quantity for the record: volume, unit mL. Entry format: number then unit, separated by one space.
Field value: 250 mL
